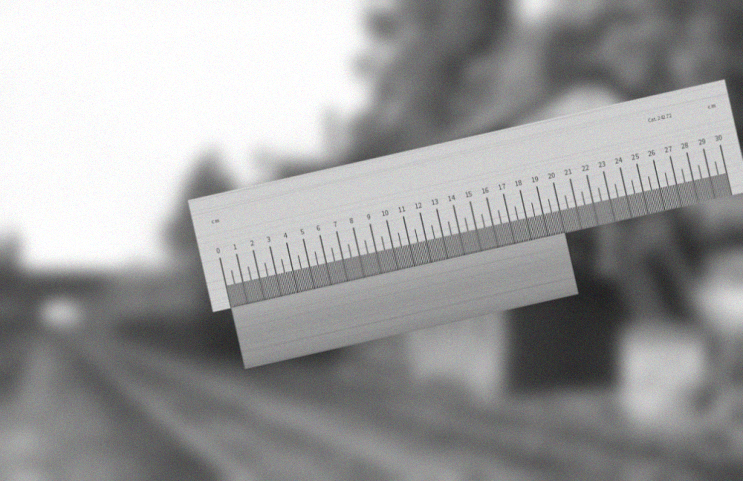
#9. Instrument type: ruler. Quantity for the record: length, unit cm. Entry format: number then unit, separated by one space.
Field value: 20 cm
